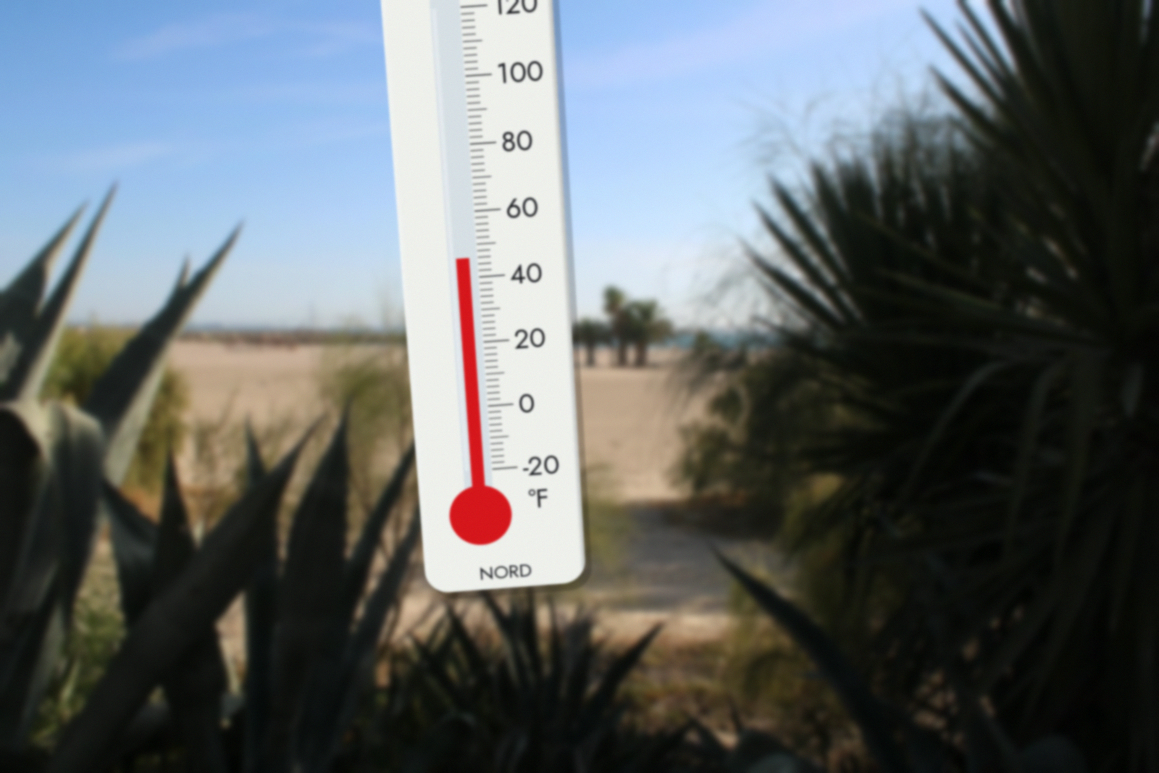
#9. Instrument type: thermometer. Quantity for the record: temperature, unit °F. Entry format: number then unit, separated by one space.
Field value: 46 °F
